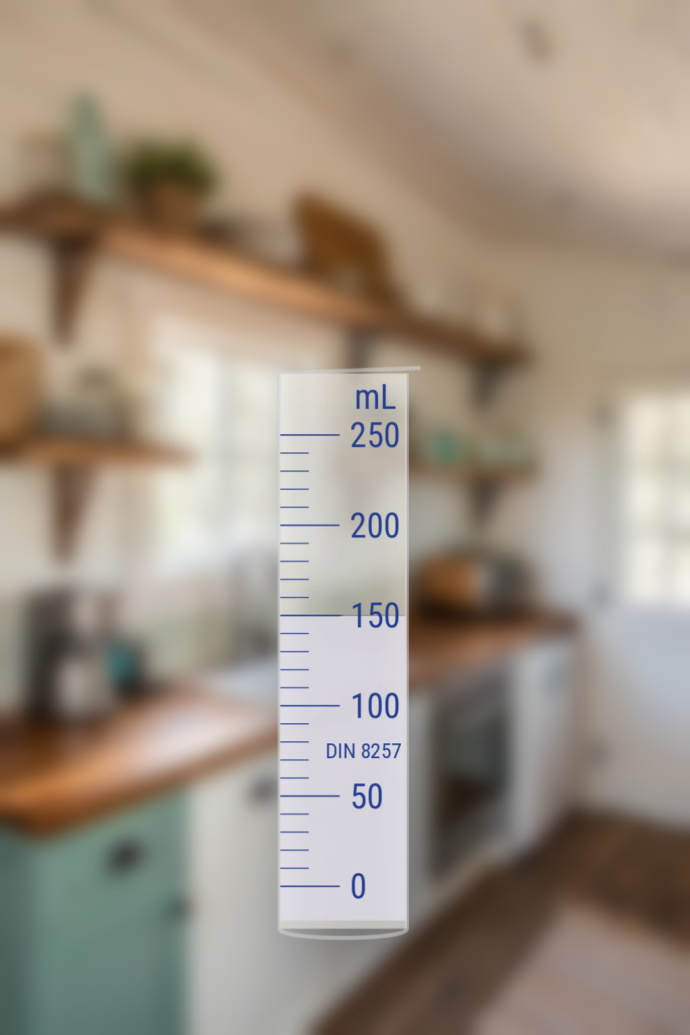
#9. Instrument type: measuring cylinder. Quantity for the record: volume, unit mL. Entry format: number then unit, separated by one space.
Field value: 150 mL
